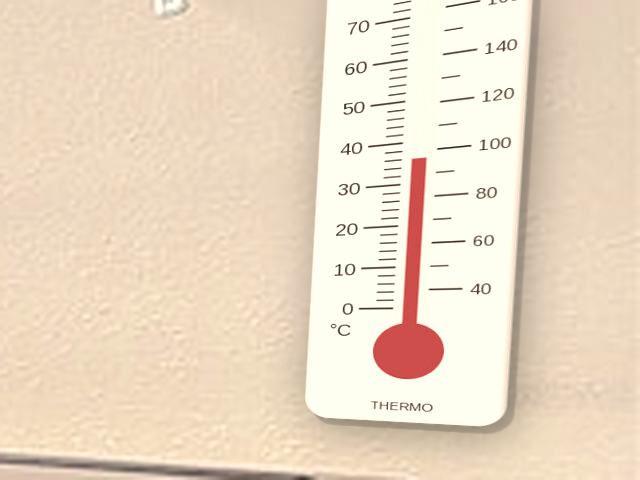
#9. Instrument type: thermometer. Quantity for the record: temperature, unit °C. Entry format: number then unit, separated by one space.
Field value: 36 °C
